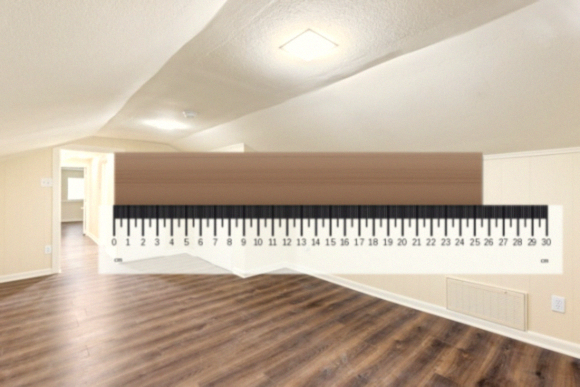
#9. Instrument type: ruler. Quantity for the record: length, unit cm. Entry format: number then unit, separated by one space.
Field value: 25.5 cm
